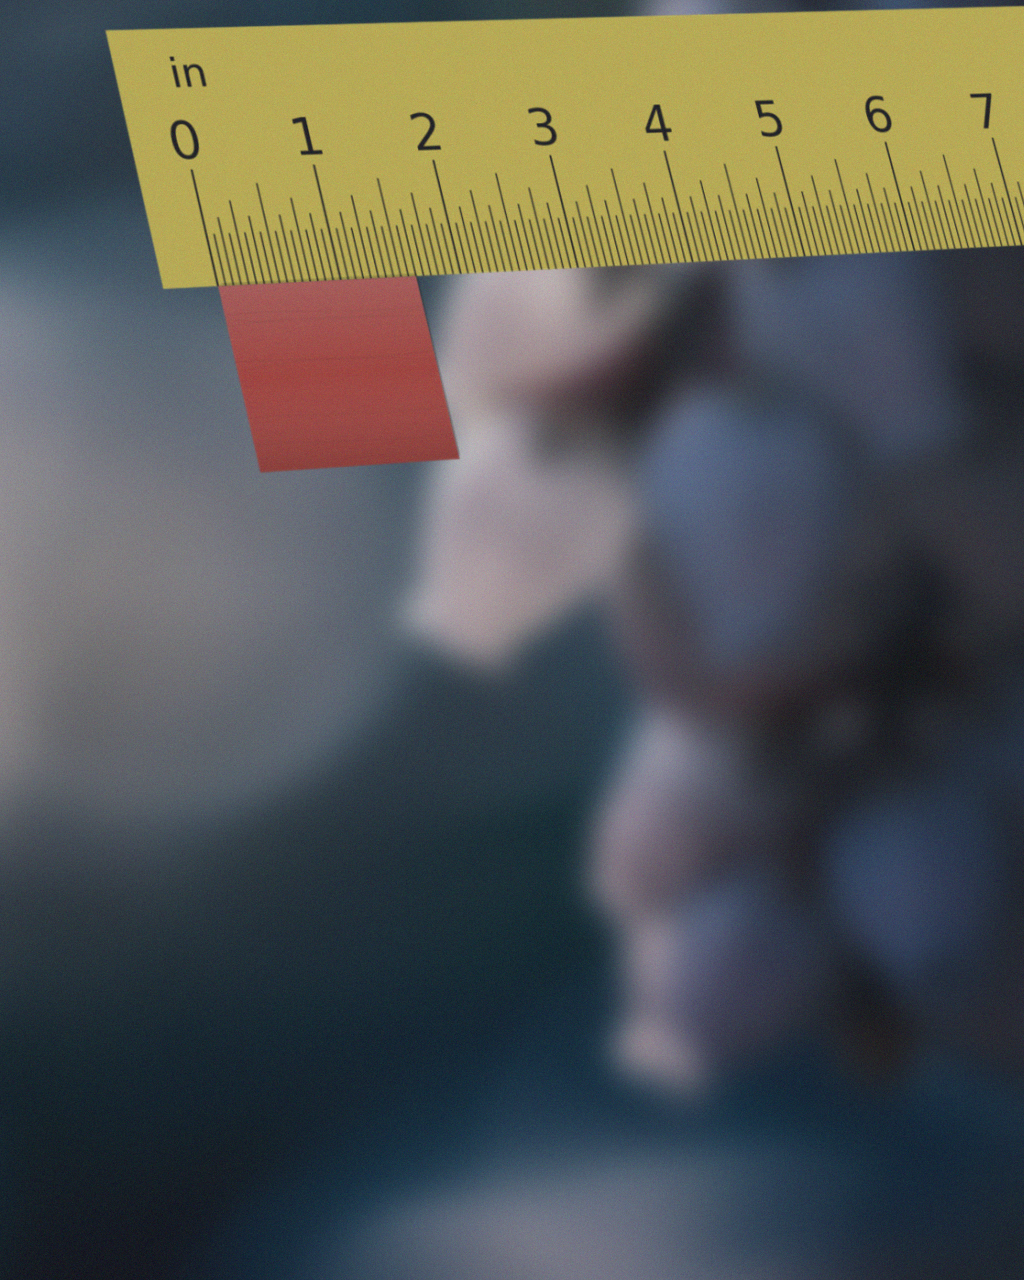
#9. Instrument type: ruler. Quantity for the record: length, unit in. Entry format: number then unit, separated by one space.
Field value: 1.625 in
